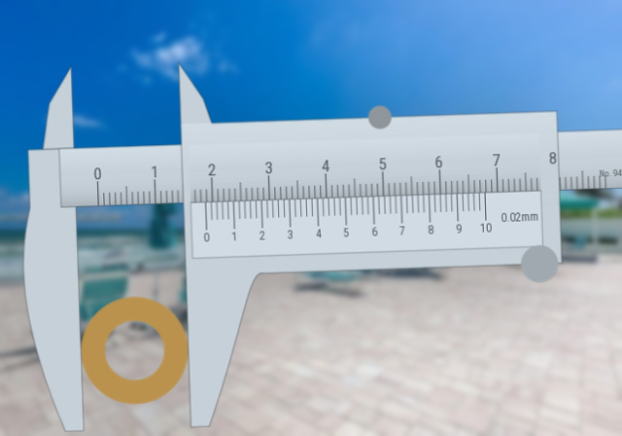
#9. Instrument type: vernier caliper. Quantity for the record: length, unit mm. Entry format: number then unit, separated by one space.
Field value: 18.8 mm
